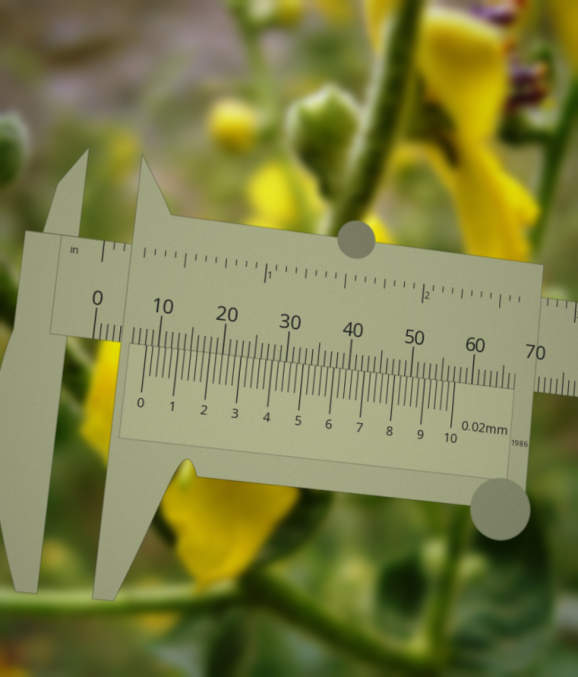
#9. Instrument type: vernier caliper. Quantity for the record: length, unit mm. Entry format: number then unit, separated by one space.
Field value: 8.2 mm
